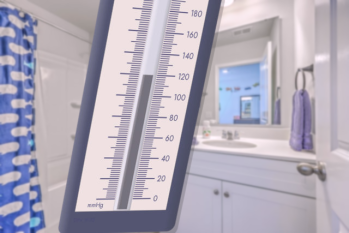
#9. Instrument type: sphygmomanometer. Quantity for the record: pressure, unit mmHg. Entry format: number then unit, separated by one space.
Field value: 120 mmHg
